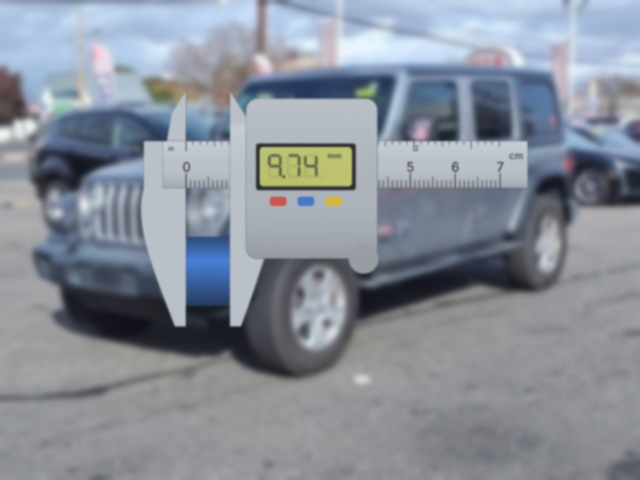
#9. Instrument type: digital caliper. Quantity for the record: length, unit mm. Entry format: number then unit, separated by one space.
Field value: 9.74 mm
